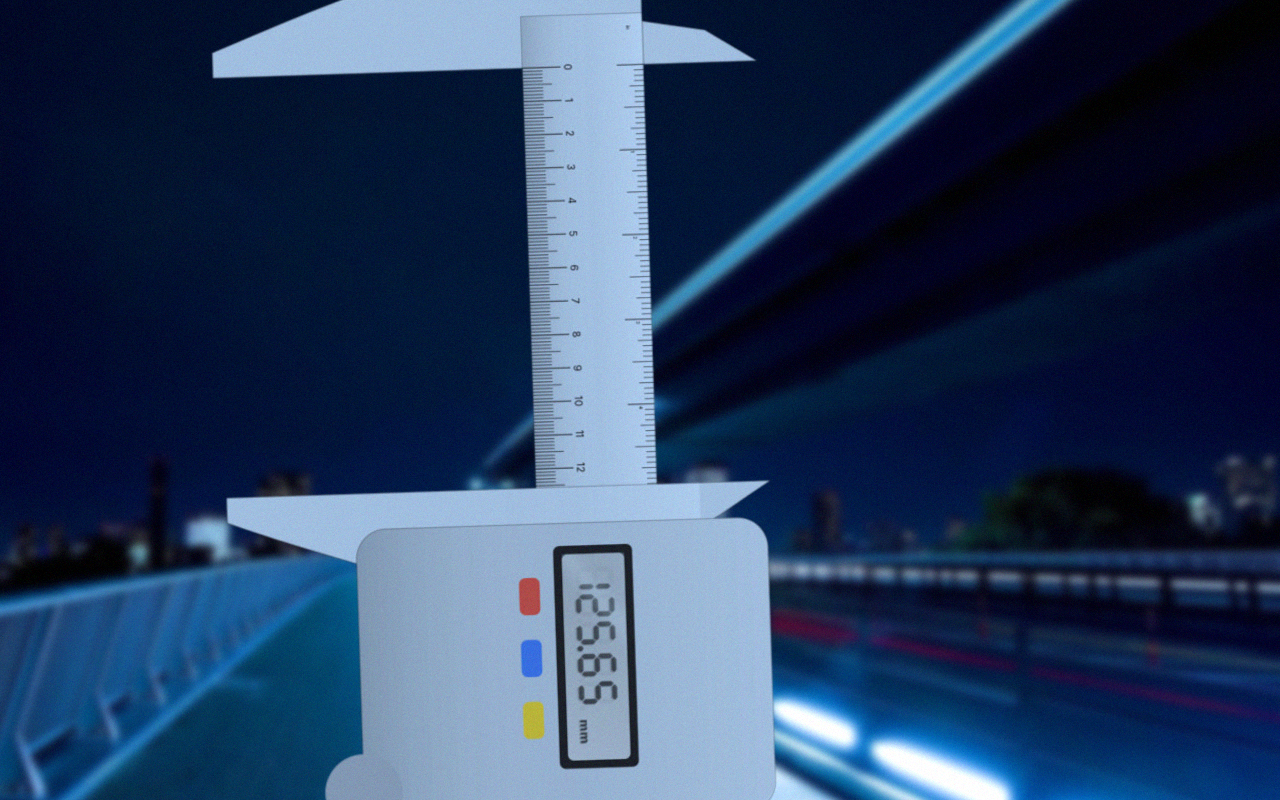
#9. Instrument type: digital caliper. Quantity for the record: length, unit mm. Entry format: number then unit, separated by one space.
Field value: 125.65 mm
